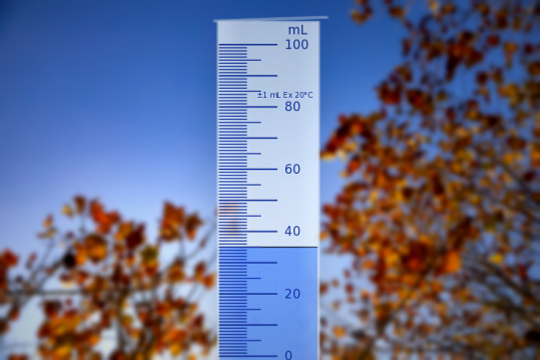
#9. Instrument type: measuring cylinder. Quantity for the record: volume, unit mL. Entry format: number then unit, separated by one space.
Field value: 35 mL
